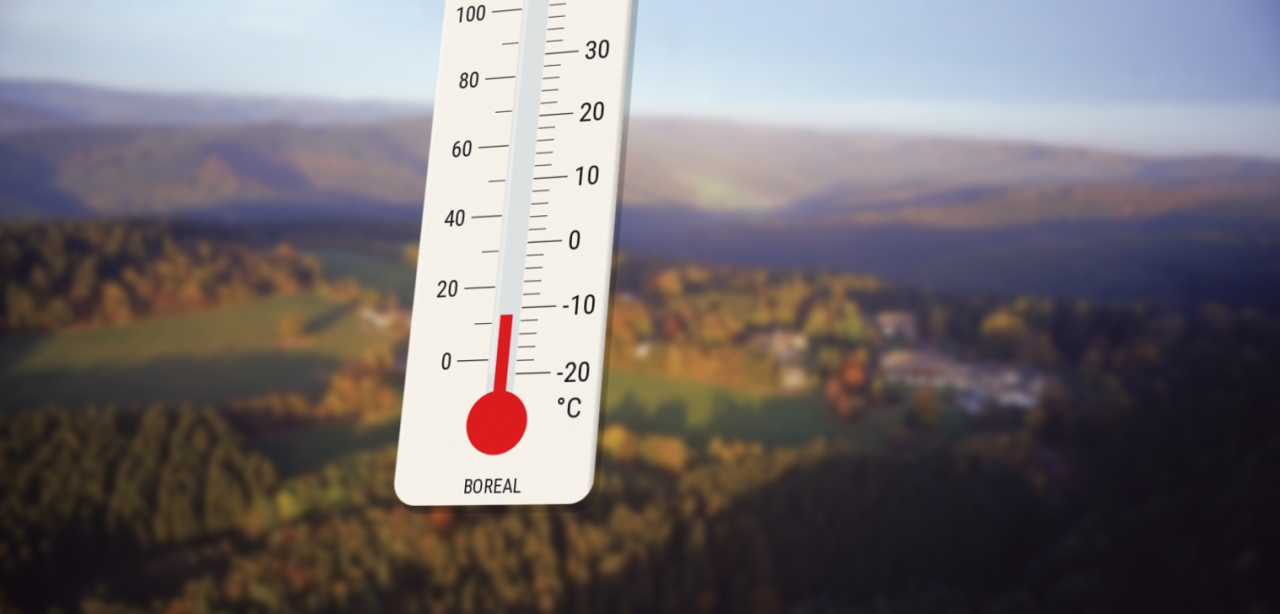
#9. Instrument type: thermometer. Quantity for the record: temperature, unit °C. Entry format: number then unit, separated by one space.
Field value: -11 °C
